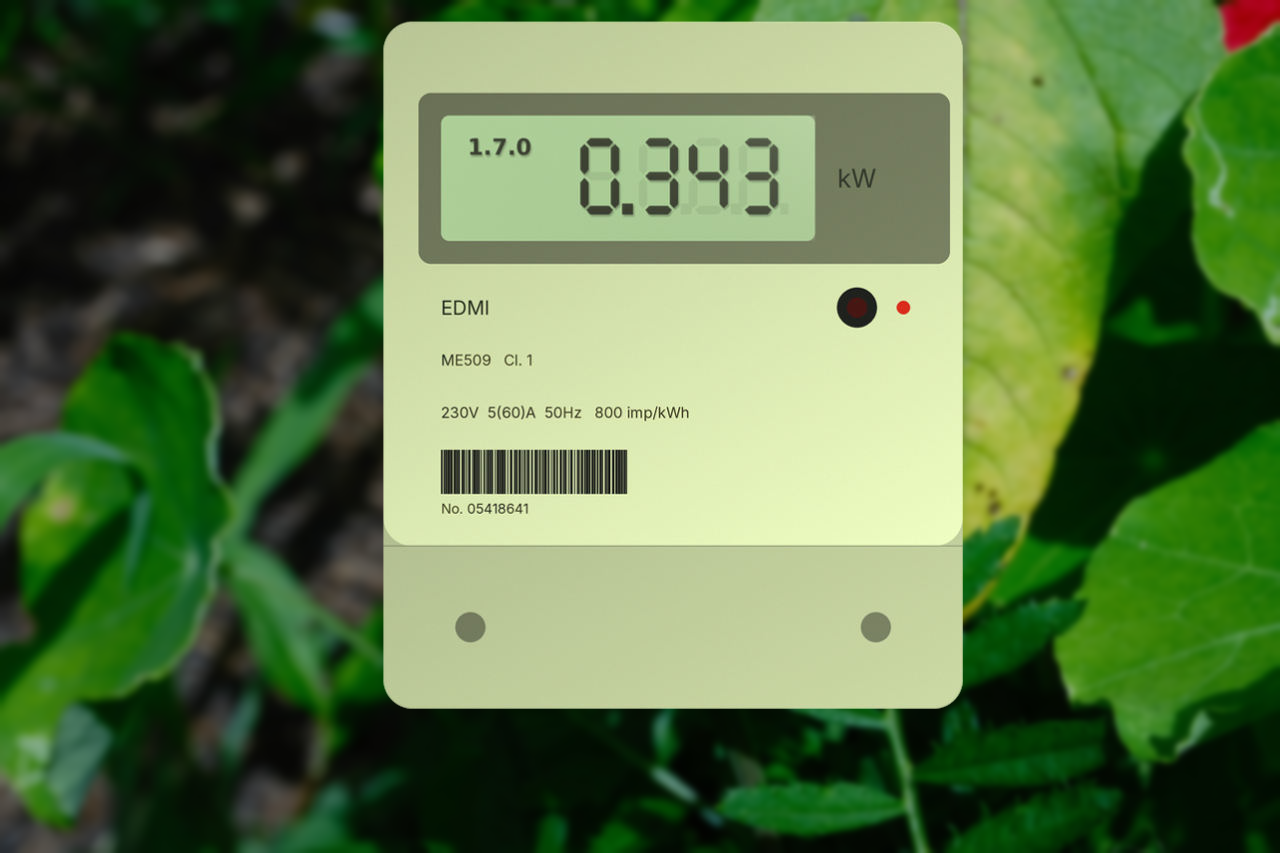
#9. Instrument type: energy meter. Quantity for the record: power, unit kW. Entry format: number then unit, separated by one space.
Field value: 0.343 kW
